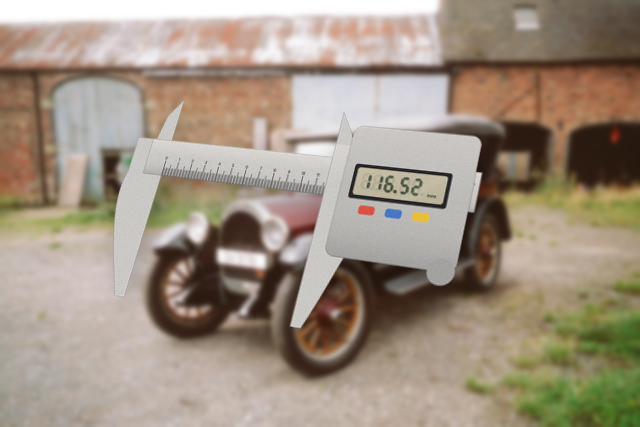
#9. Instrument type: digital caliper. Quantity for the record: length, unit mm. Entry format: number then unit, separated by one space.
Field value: 116.52 mm
